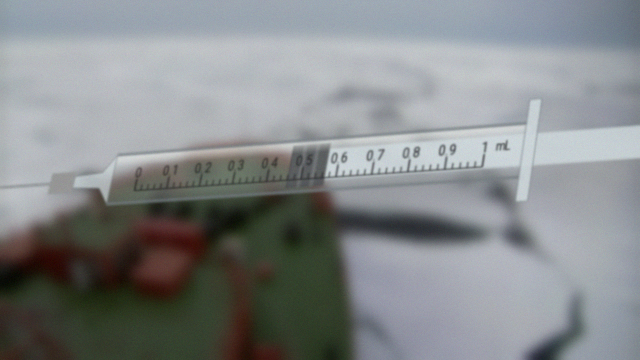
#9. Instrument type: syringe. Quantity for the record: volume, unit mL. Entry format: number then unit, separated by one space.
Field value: 0.46 mL
